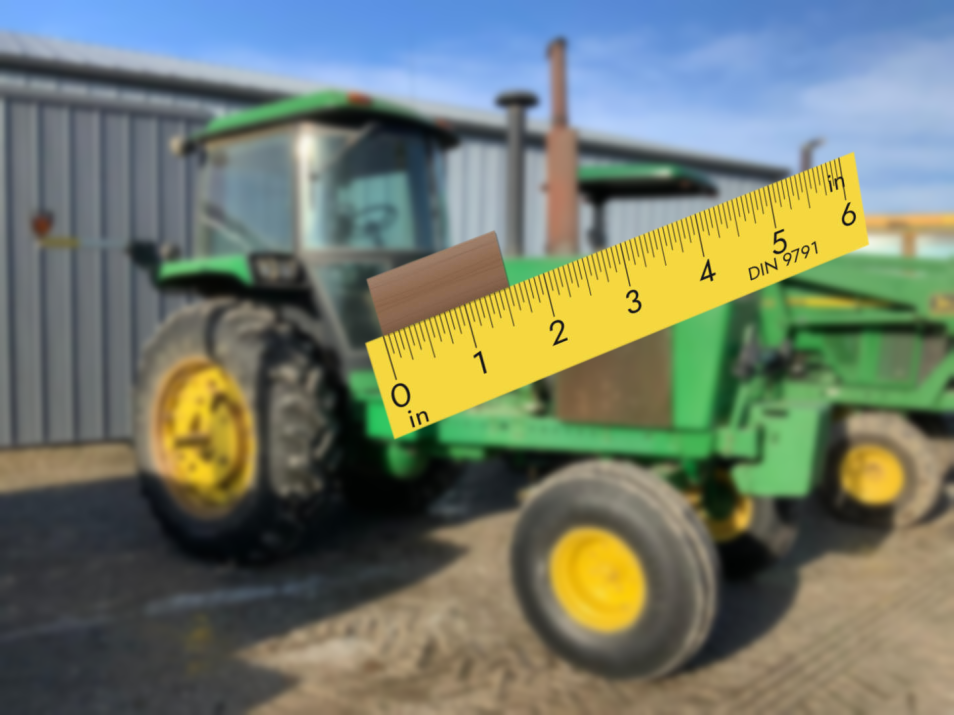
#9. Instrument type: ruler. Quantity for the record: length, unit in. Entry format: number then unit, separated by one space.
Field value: 1.5625 in
